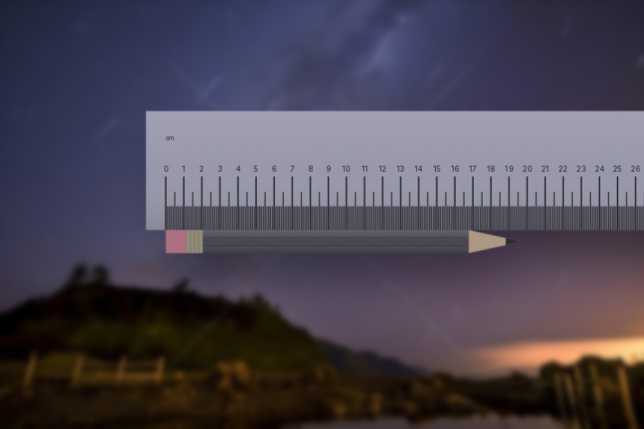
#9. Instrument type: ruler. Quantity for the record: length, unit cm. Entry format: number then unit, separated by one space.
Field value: 19.5 cm
